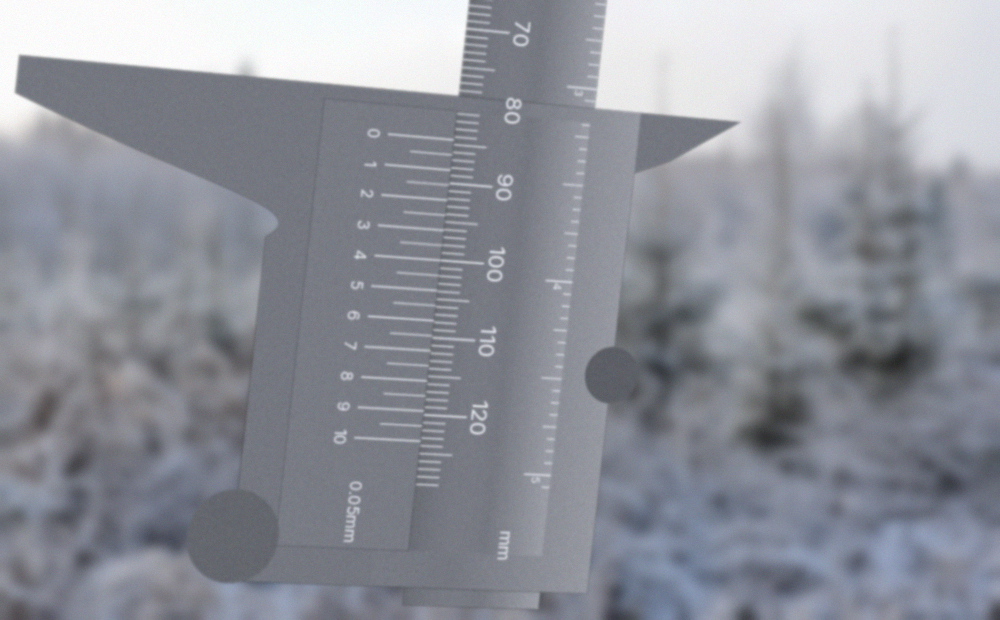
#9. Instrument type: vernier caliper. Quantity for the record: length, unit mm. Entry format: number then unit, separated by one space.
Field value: 84.4 mm
